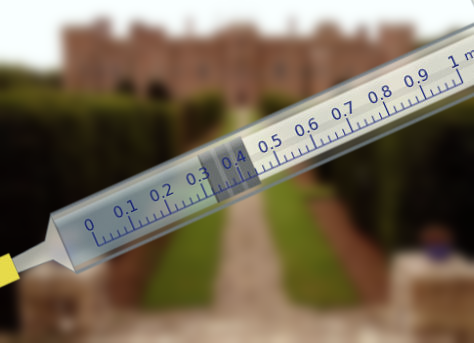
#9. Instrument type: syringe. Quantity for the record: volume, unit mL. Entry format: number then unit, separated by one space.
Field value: 0.32 mL
